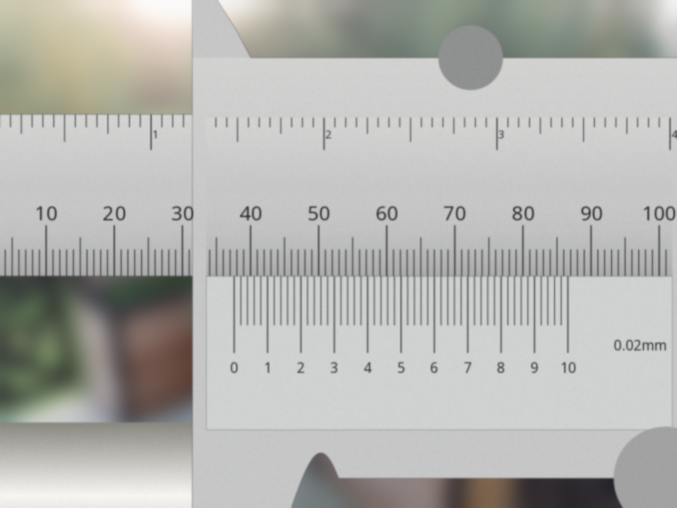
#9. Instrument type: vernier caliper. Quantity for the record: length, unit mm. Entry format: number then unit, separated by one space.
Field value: 37.6 mm
